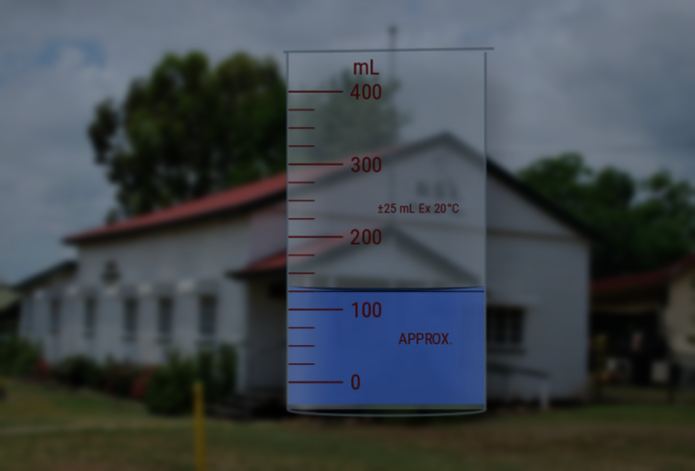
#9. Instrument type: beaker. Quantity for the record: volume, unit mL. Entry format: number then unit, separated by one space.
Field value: 125 mL
